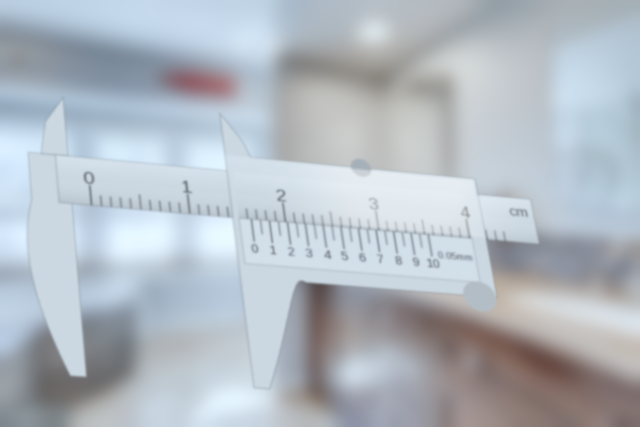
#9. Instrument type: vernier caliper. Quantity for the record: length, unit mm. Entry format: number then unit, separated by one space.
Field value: 16.4 mm
